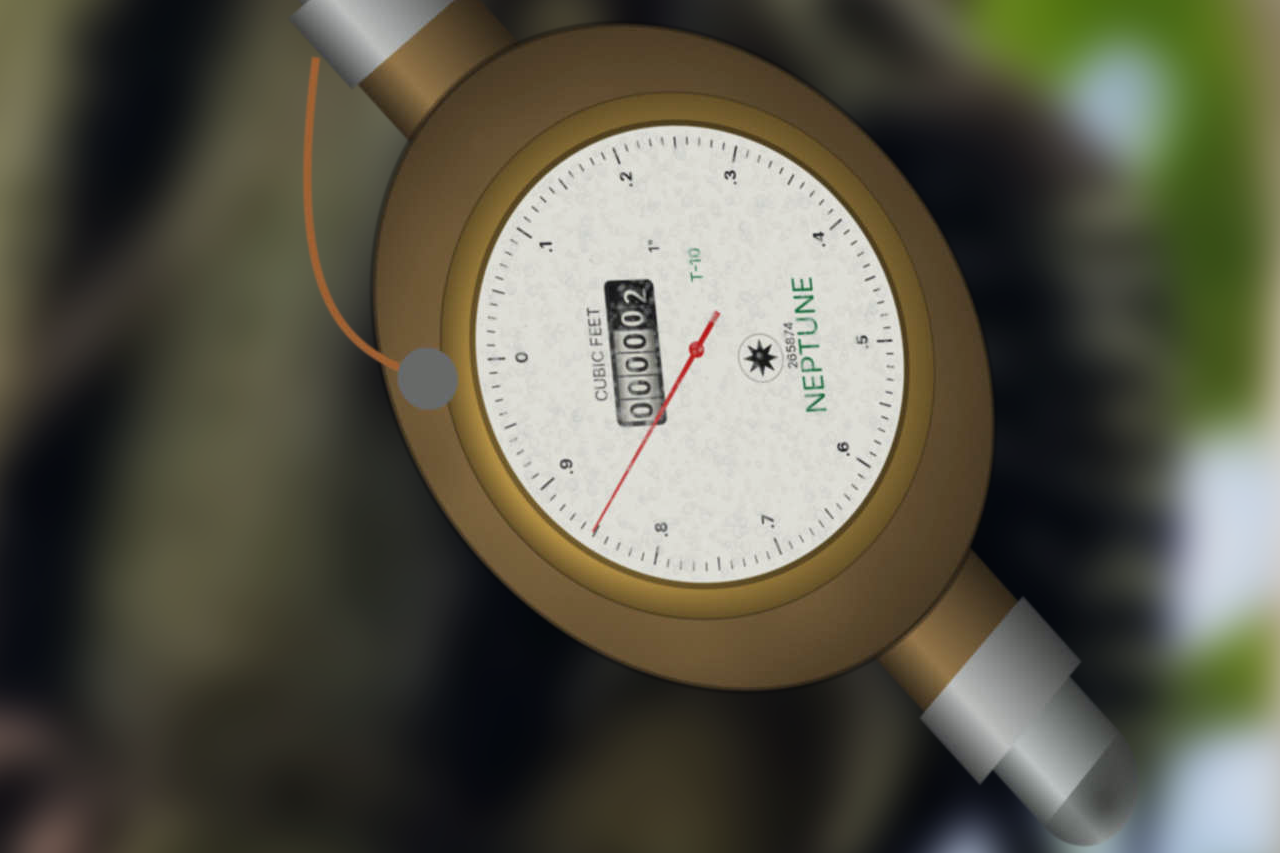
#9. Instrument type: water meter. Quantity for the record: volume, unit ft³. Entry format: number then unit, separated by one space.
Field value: 1.85 ft³
